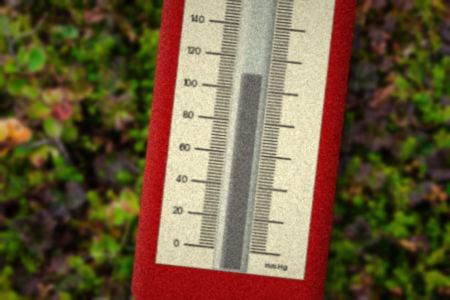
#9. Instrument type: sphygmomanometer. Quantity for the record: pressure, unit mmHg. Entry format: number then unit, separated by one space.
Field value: 110 mmHg
